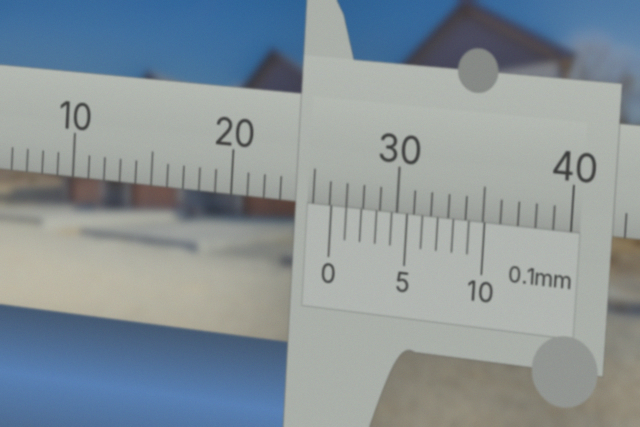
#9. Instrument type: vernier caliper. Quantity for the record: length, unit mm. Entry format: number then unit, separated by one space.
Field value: 26.1 mm
